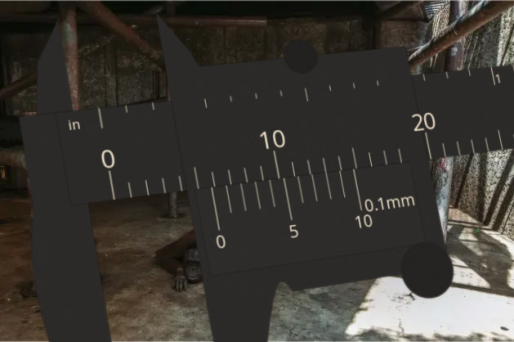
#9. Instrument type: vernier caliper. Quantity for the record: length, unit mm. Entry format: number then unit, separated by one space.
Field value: 5.8 mm
